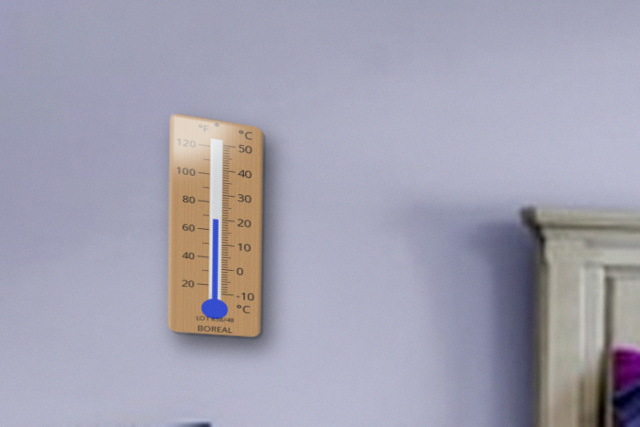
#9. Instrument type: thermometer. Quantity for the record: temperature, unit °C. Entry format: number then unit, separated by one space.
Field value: 20 °C
